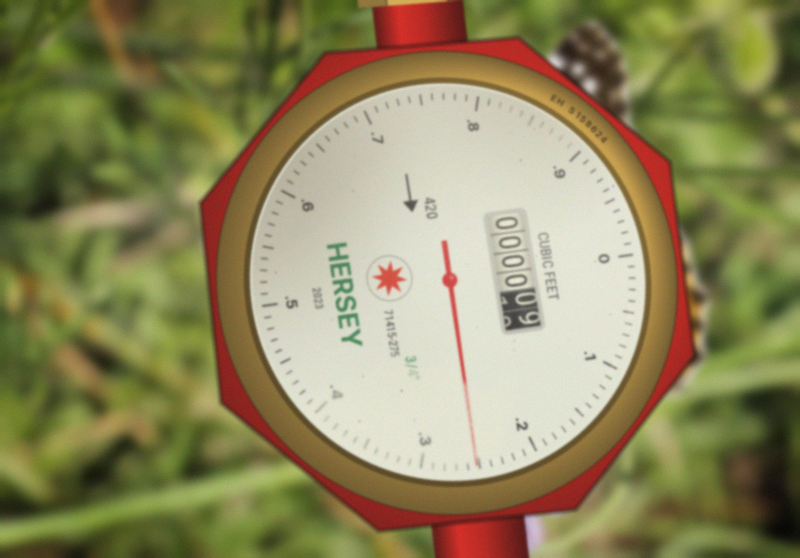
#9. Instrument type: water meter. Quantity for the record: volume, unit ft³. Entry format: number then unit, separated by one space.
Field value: 9.25 ft³
